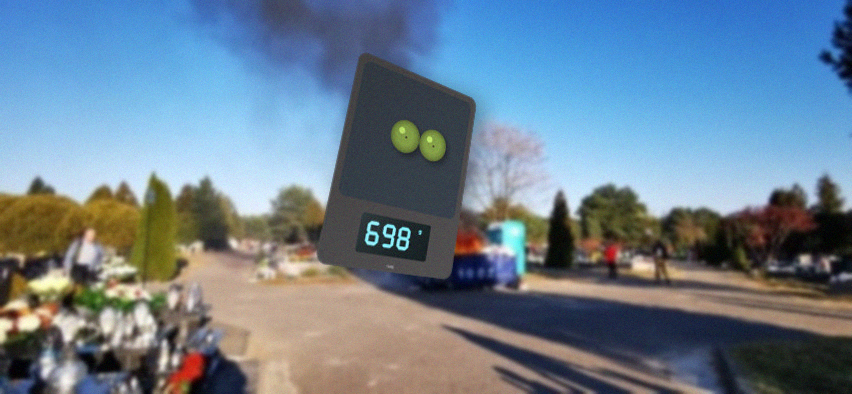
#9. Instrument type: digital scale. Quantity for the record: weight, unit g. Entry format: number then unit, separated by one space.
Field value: 698 g
